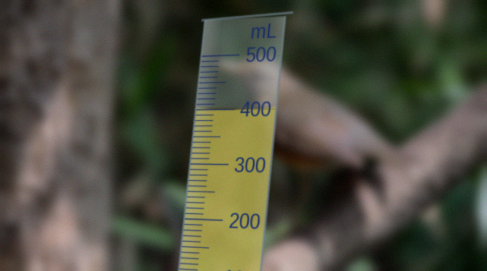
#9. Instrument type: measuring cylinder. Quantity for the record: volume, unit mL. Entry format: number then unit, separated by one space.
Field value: 400 mL
